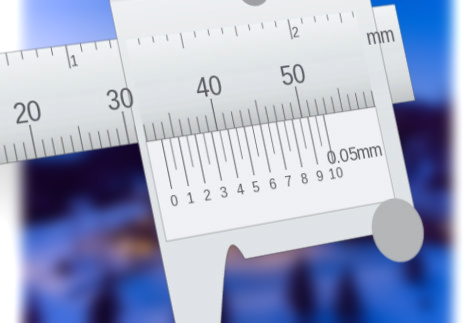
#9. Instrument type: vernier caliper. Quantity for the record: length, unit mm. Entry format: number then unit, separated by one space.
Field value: 33.6 mm
